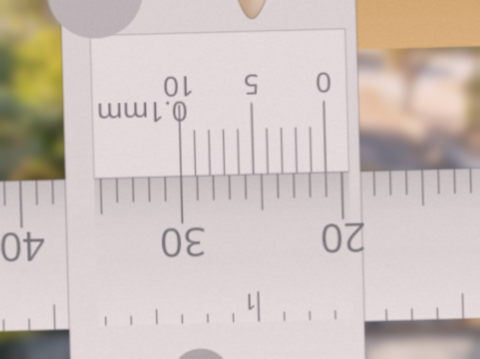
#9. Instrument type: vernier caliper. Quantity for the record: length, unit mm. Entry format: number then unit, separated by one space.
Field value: 21.0 mm
